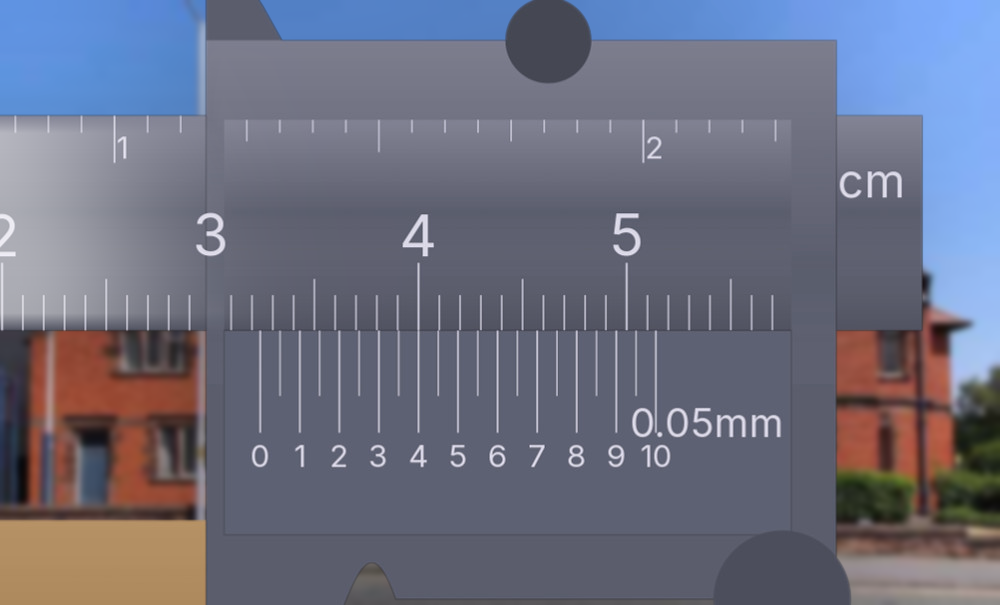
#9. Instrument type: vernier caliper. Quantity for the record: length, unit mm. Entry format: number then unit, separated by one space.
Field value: 32.4 mm
